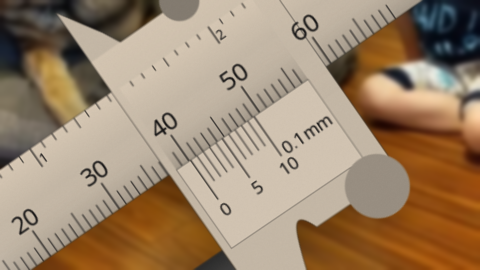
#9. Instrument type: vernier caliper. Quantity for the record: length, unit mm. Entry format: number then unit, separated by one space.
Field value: 40.2 mm
